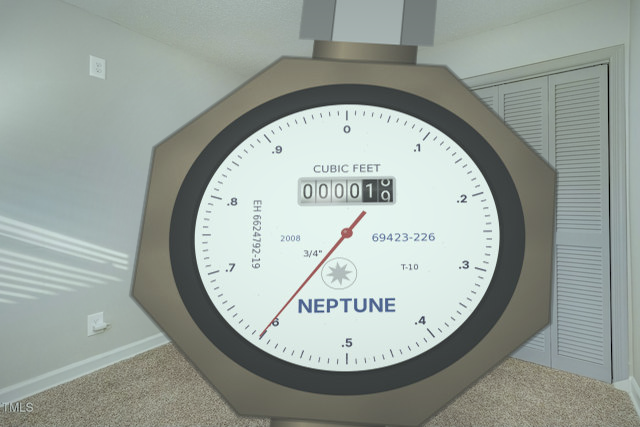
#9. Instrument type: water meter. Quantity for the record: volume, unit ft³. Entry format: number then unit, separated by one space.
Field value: 18.60 ft³
